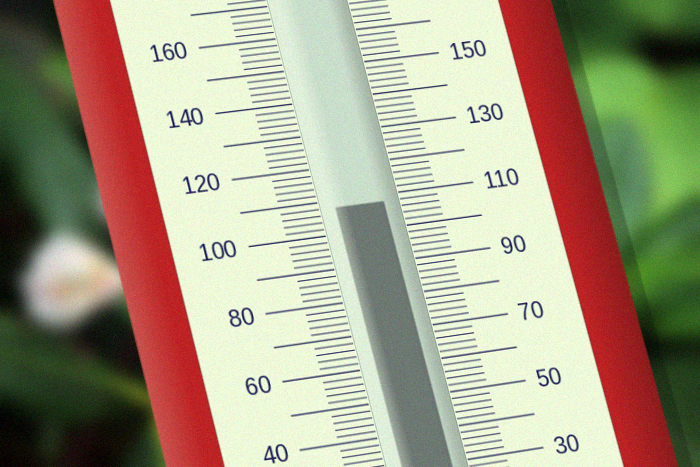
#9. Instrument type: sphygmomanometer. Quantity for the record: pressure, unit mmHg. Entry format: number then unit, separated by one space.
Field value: 108 mmHg
